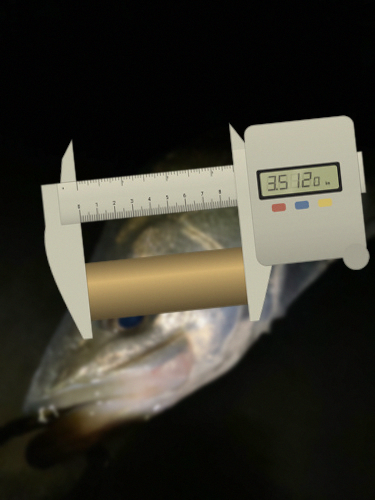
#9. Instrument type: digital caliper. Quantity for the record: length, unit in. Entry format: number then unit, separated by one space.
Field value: 3.5120 in
